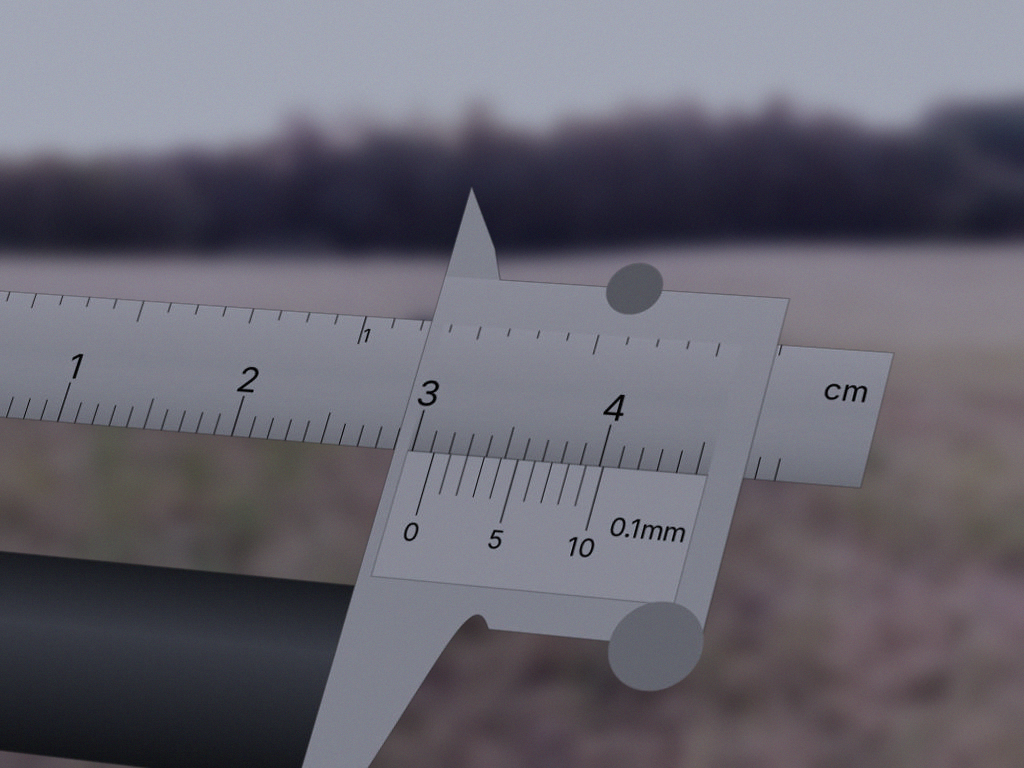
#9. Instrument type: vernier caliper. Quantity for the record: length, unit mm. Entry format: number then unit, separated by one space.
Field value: 31.2 mm
